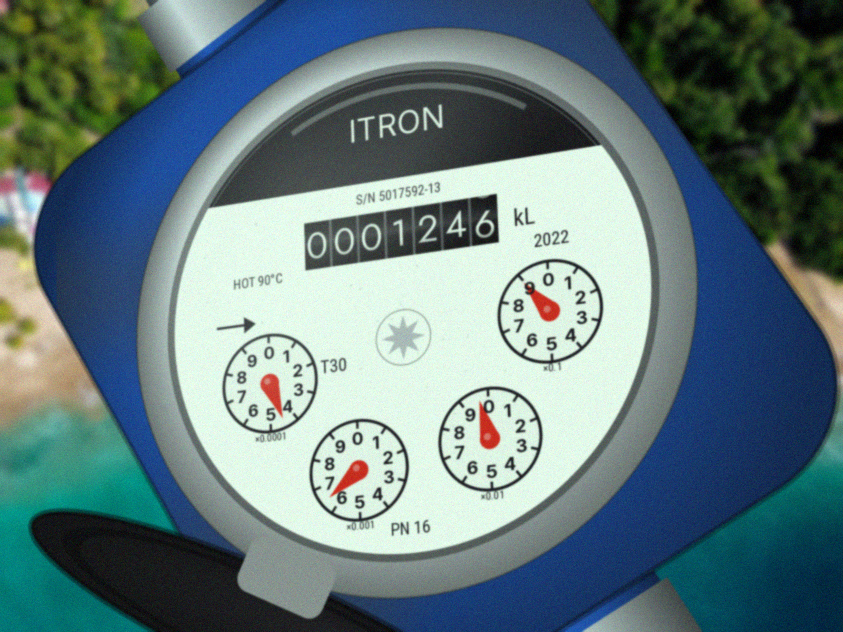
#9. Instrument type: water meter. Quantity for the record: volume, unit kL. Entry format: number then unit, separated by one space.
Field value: 1245.8964 kL
